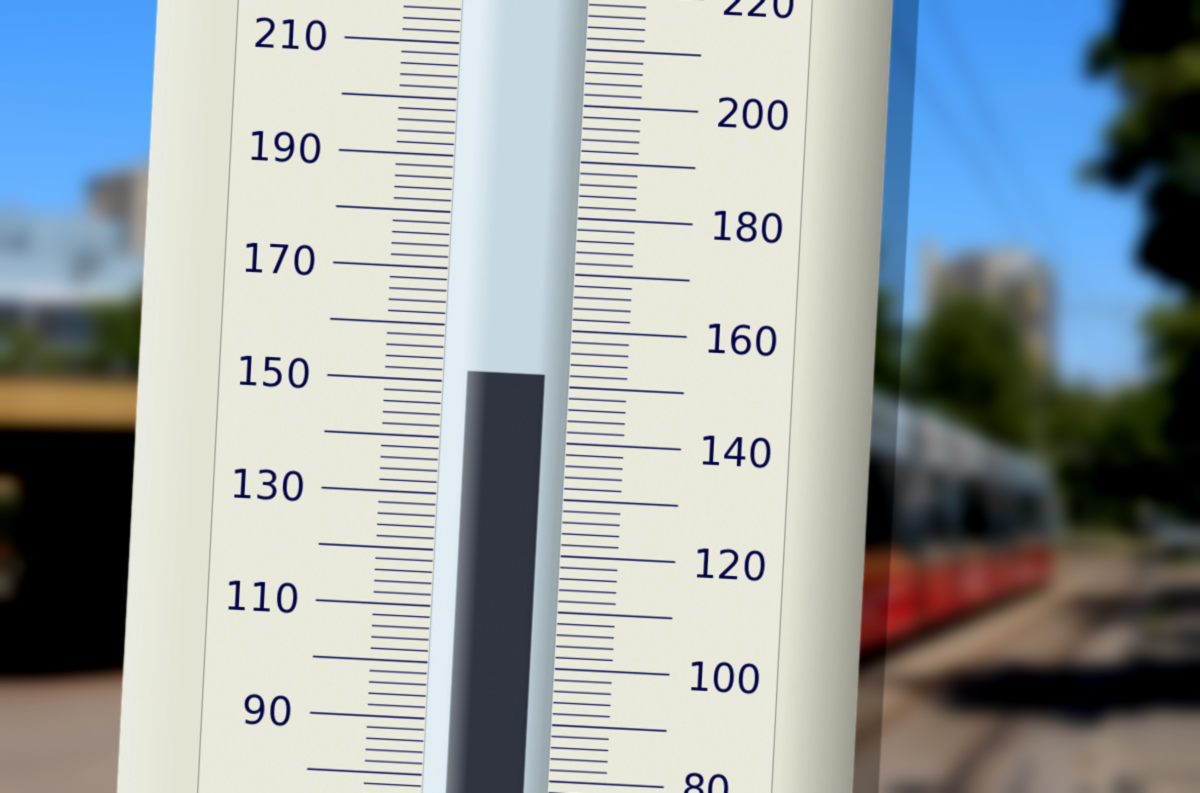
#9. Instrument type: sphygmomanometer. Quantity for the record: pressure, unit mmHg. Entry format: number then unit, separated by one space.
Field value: 152 mmHg
